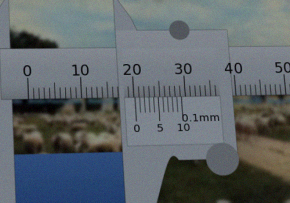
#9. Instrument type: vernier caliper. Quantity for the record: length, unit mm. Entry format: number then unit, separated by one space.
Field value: 20.2 mm
